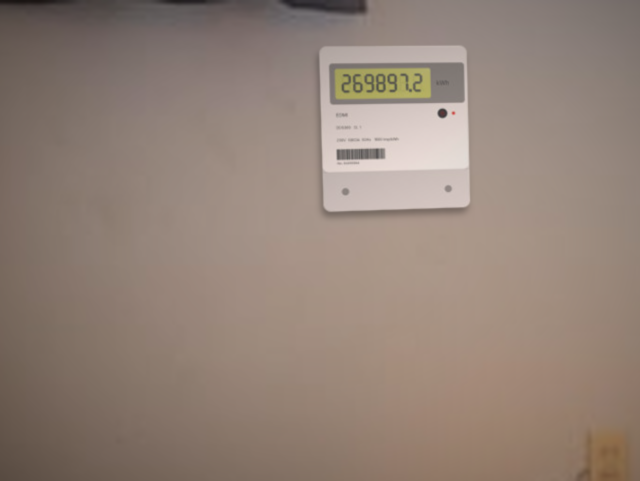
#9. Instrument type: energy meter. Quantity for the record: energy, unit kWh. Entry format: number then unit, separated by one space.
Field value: 269897.2 kWh
